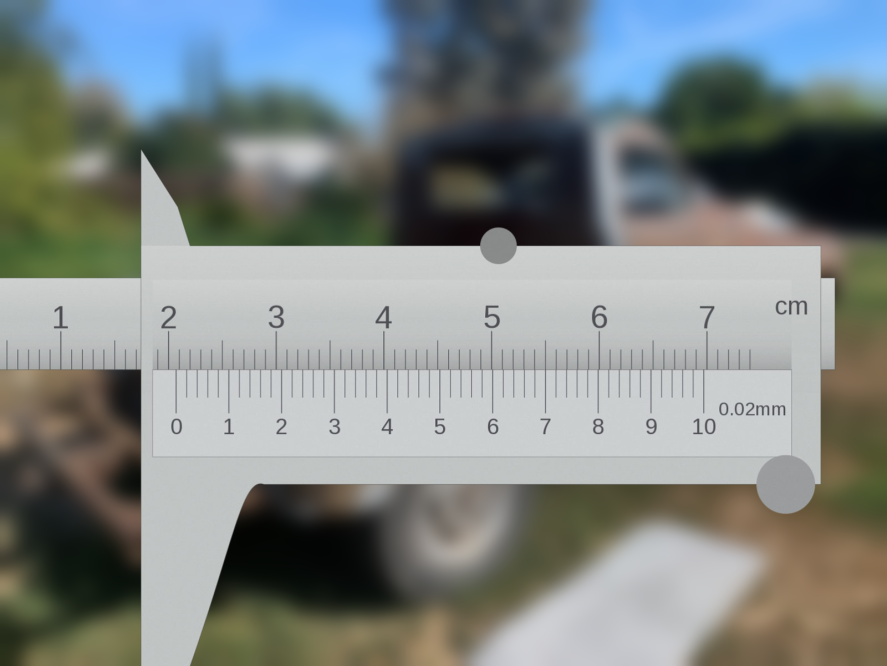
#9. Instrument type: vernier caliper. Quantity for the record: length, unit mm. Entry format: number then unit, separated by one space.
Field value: 20.7 mm
